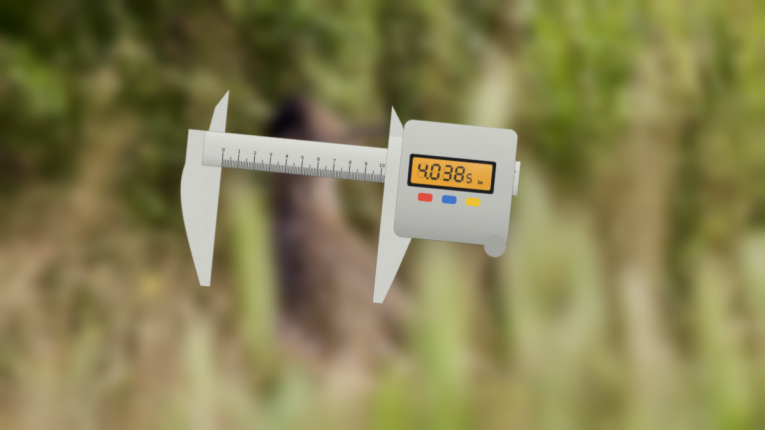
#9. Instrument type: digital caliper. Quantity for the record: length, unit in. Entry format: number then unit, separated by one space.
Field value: 4.0385 in
